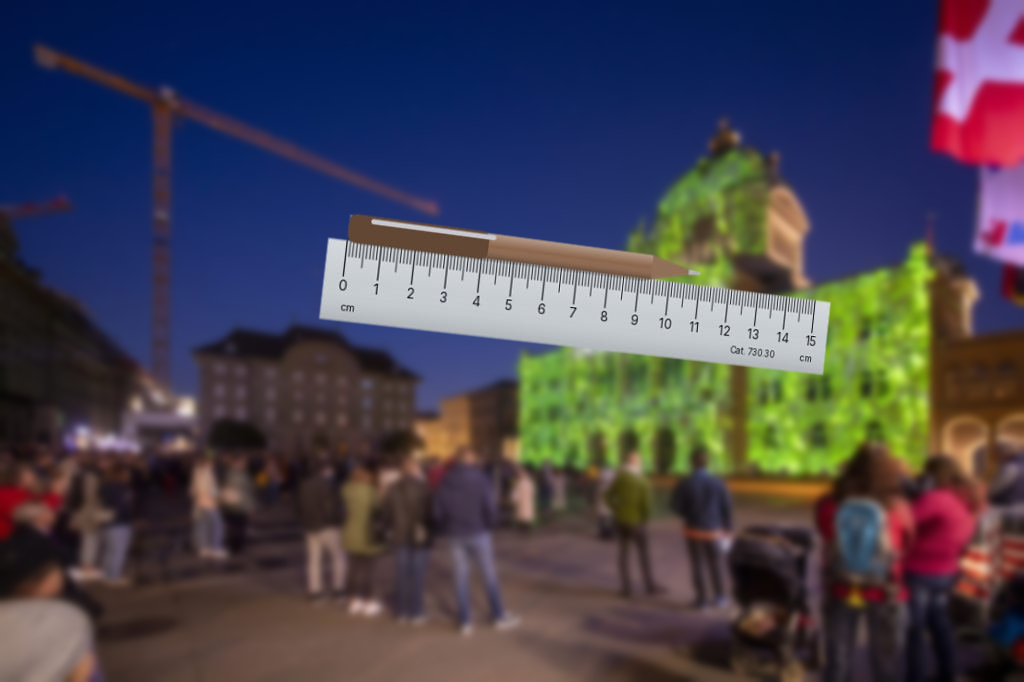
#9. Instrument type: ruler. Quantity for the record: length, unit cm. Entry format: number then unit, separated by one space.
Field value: 11 cm
